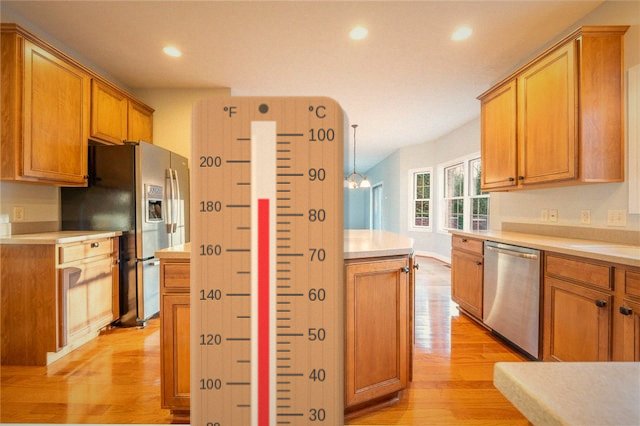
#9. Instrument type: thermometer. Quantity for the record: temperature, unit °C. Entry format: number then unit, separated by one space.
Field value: 84 °C
